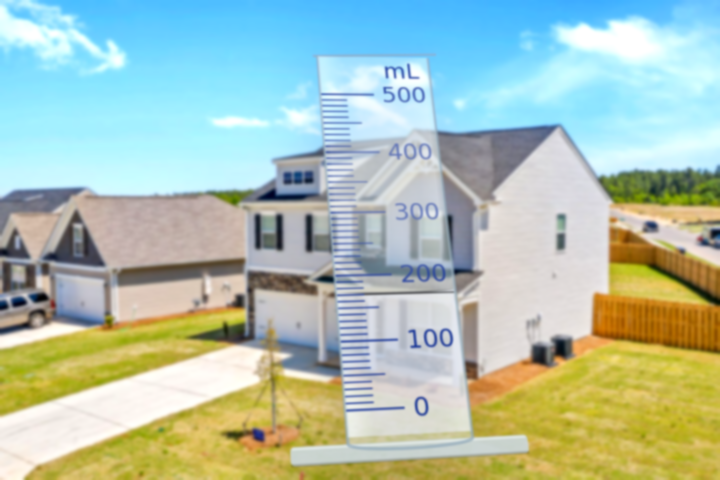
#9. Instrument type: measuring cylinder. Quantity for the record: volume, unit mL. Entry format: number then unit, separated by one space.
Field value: 170 mL
